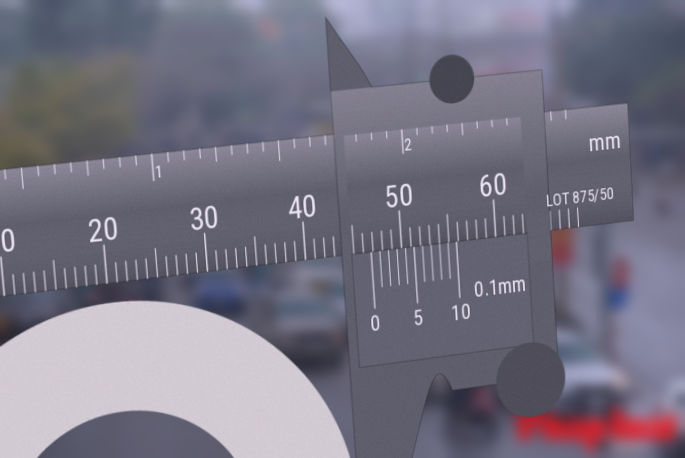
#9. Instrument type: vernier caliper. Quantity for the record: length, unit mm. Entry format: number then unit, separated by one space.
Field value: 46.8 mm
